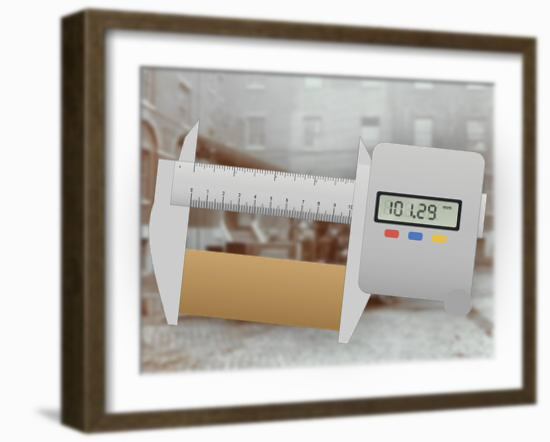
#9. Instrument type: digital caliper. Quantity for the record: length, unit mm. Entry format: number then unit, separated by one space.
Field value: 101.29 mm
